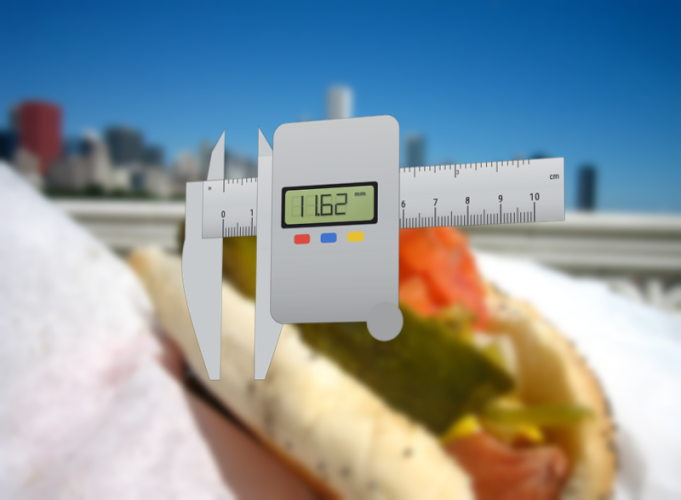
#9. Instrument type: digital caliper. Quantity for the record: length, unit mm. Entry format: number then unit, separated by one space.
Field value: 11.62 mm
